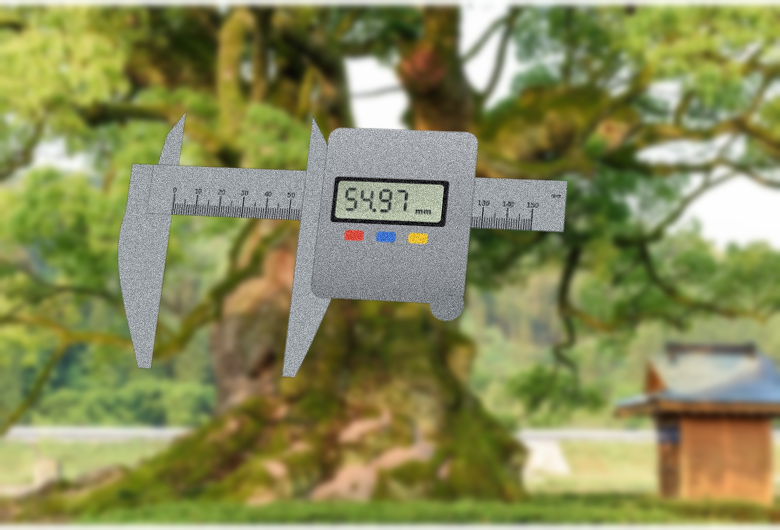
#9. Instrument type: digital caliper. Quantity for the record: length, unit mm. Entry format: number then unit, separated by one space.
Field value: 54.97 mm
